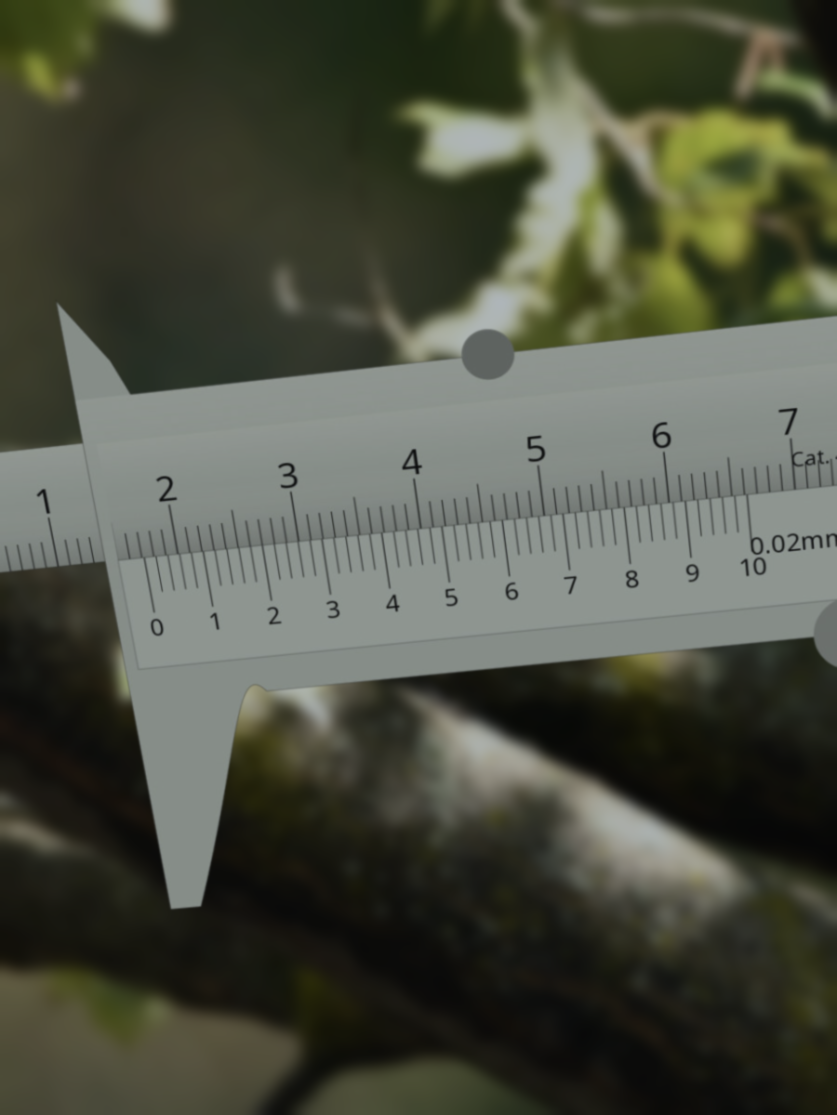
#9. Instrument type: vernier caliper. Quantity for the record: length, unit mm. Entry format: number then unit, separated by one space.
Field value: 17.2 mm
